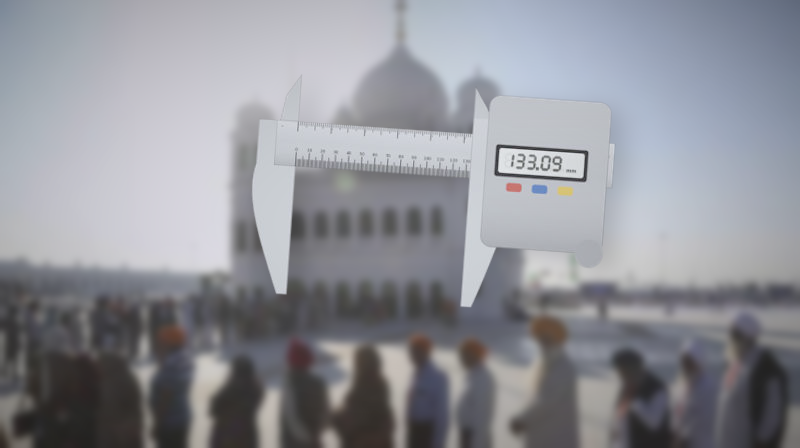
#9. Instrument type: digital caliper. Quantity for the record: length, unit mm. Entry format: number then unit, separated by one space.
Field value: 133.09 mm
